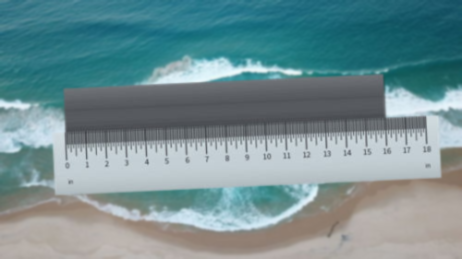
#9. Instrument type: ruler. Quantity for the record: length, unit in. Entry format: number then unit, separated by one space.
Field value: 16 in
